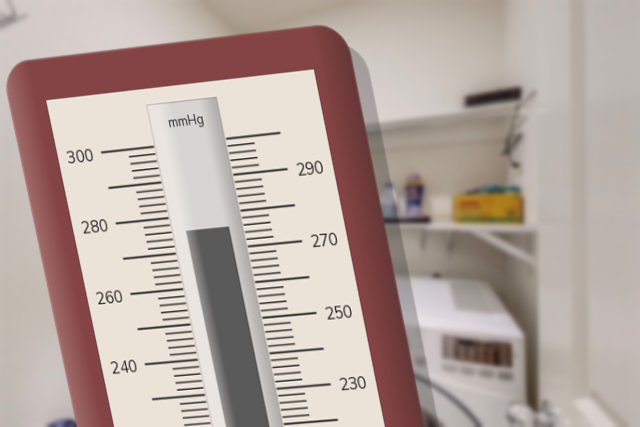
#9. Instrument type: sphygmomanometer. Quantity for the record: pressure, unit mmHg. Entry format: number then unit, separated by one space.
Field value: 276 mmHg
